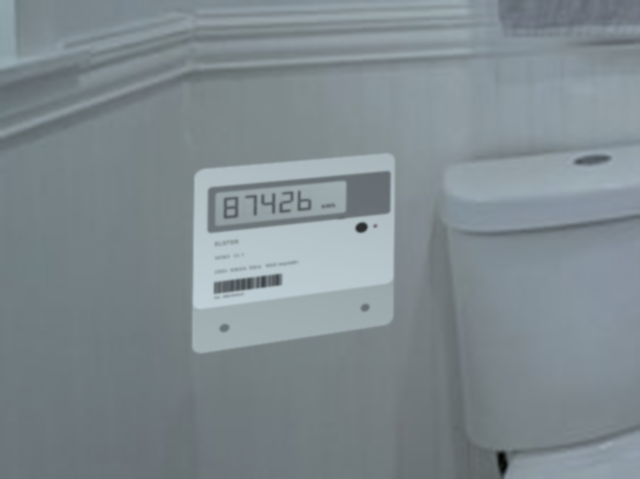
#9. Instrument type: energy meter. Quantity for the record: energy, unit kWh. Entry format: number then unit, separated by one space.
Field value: 87426 kWh
